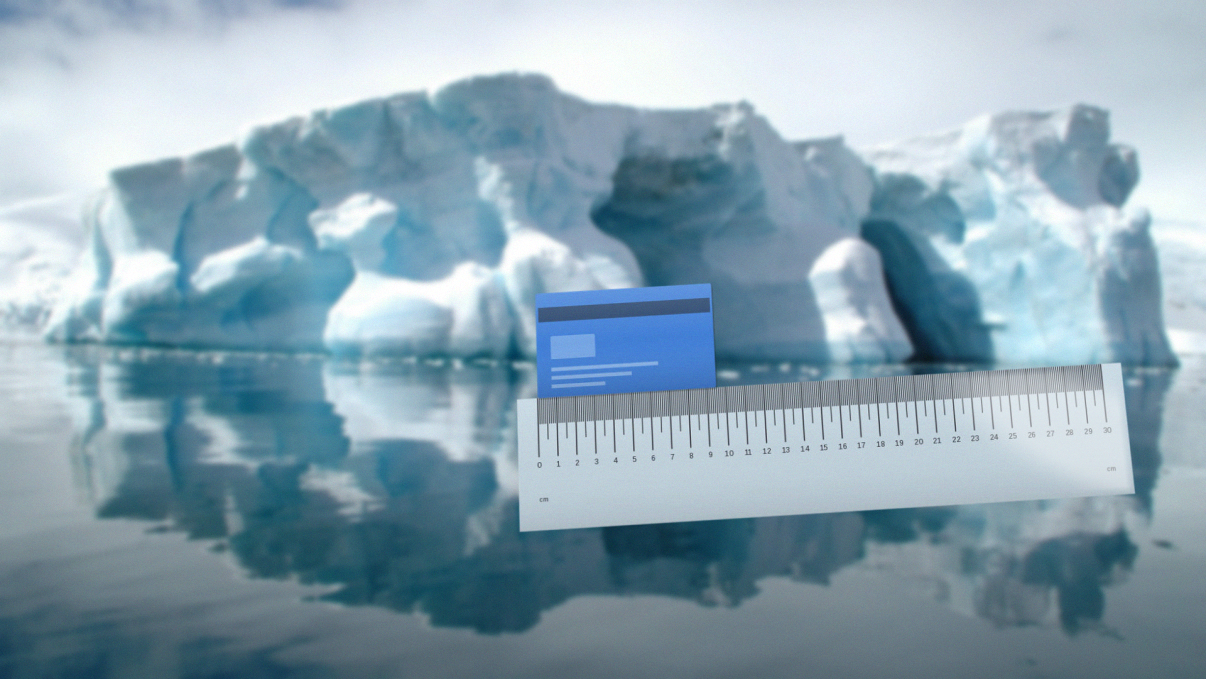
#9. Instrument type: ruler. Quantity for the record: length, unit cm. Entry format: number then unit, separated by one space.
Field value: 9.5 cm
